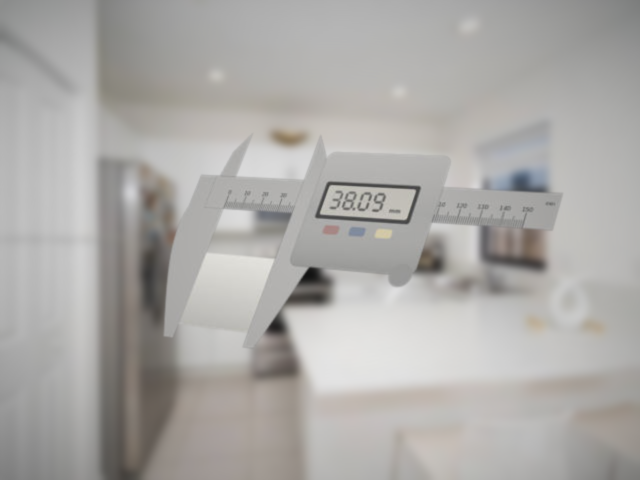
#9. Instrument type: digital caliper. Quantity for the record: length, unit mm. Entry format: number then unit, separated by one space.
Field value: 38.09 mm
